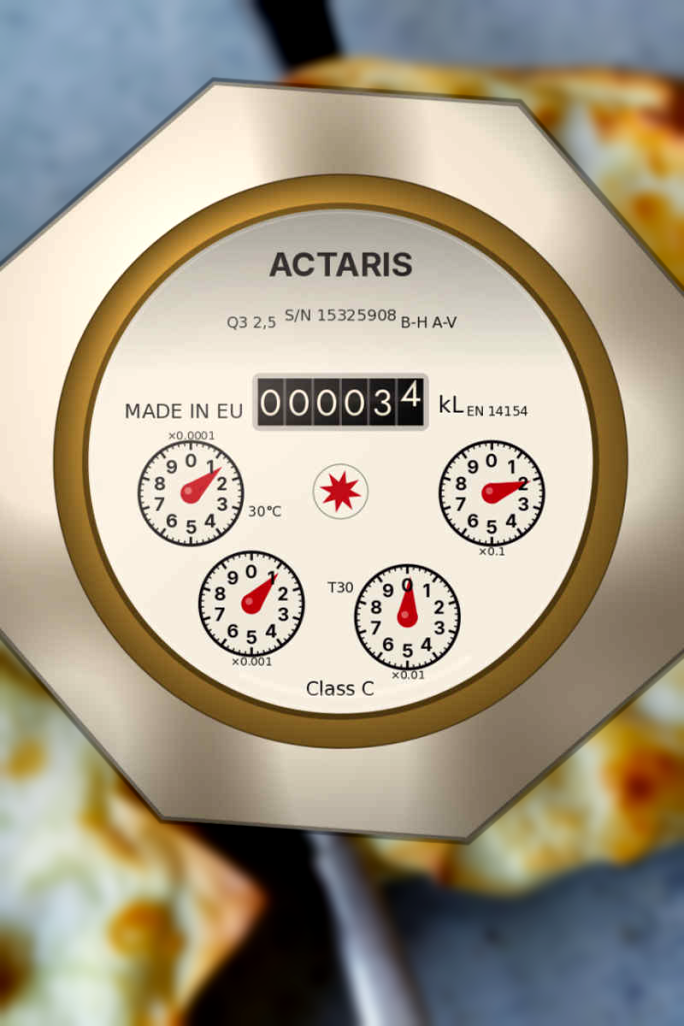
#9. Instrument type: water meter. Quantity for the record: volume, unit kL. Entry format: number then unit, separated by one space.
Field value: 34.2011 kL
